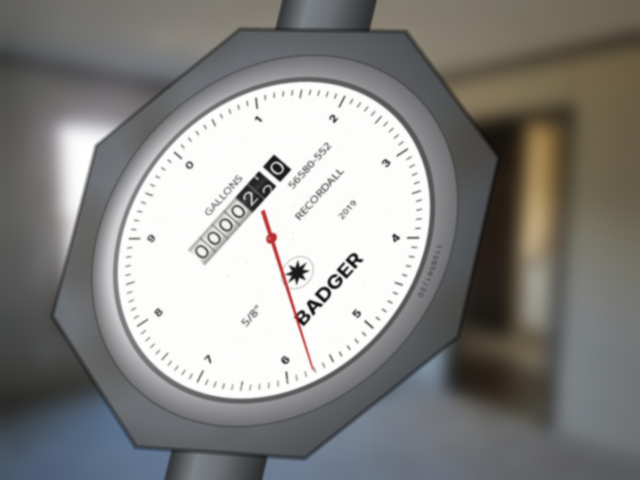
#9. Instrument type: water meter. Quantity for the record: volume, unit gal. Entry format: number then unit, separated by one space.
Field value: 215.7 gal
